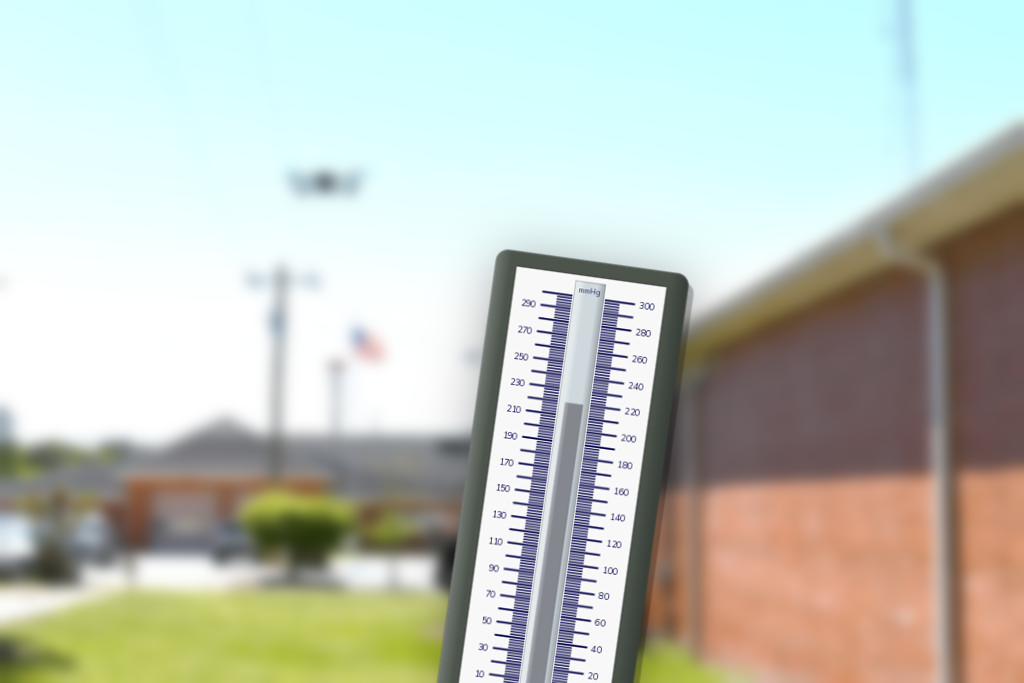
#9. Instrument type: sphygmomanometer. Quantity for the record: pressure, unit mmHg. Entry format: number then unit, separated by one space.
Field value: 220 mmHg
